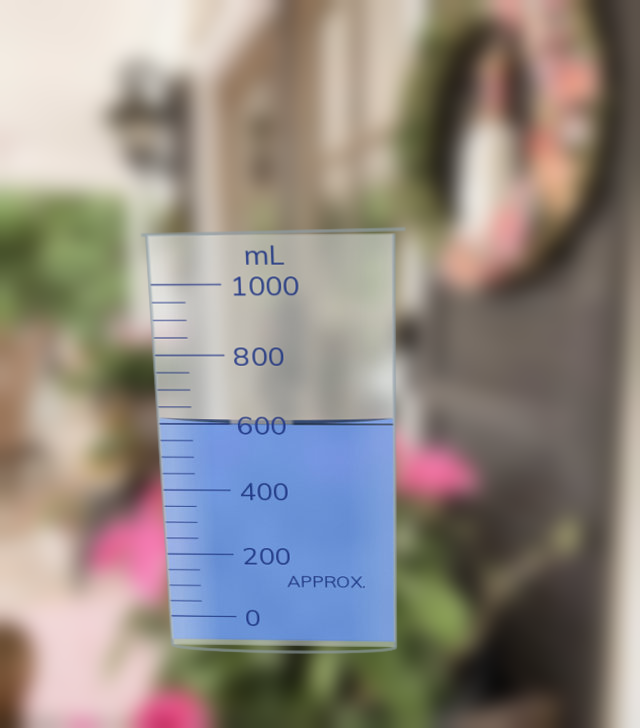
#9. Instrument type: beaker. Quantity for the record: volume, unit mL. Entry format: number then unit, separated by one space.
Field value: 600 mL
